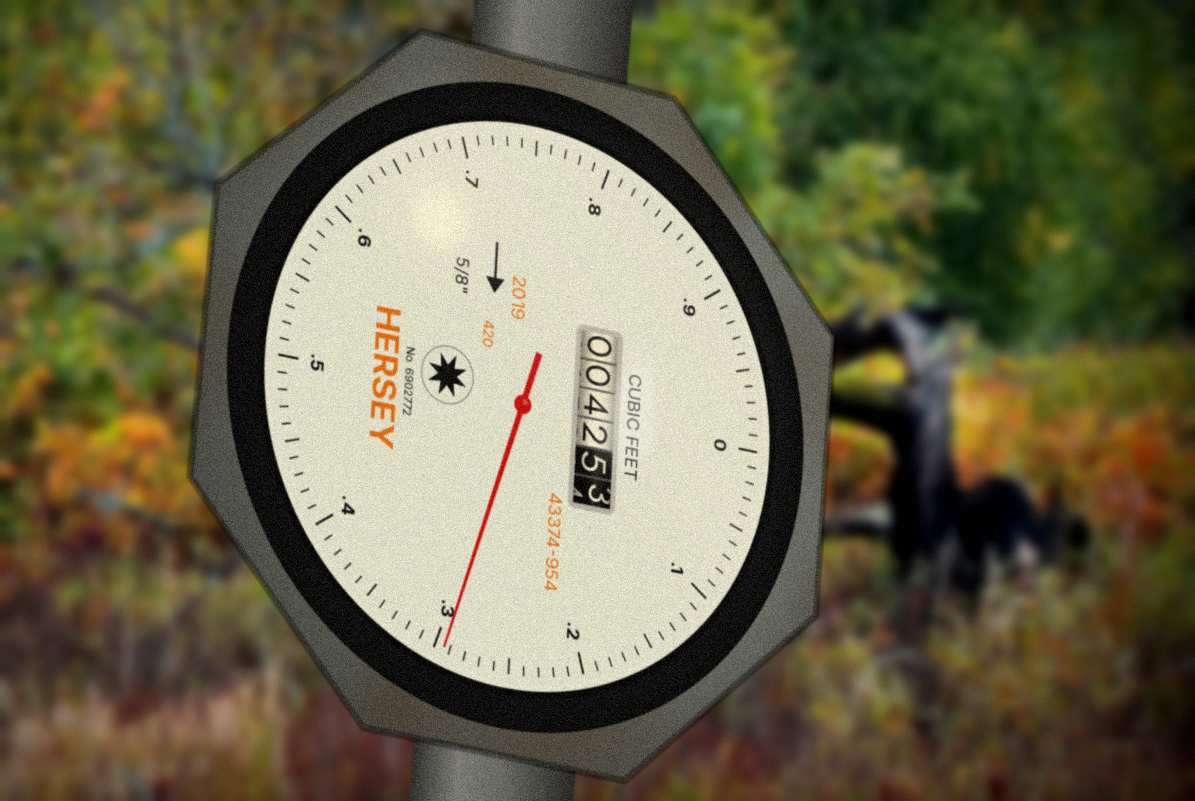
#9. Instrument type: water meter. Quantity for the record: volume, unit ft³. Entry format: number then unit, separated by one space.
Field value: 4253.29 ft³
